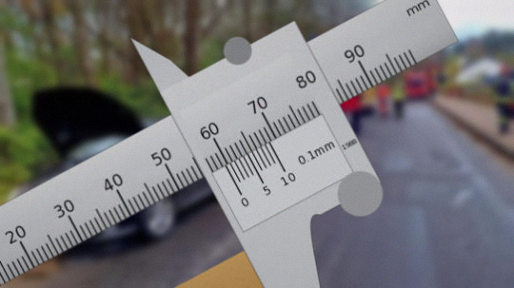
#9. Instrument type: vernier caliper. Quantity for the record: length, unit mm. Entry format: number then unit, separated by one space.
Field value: 59.6 mm
